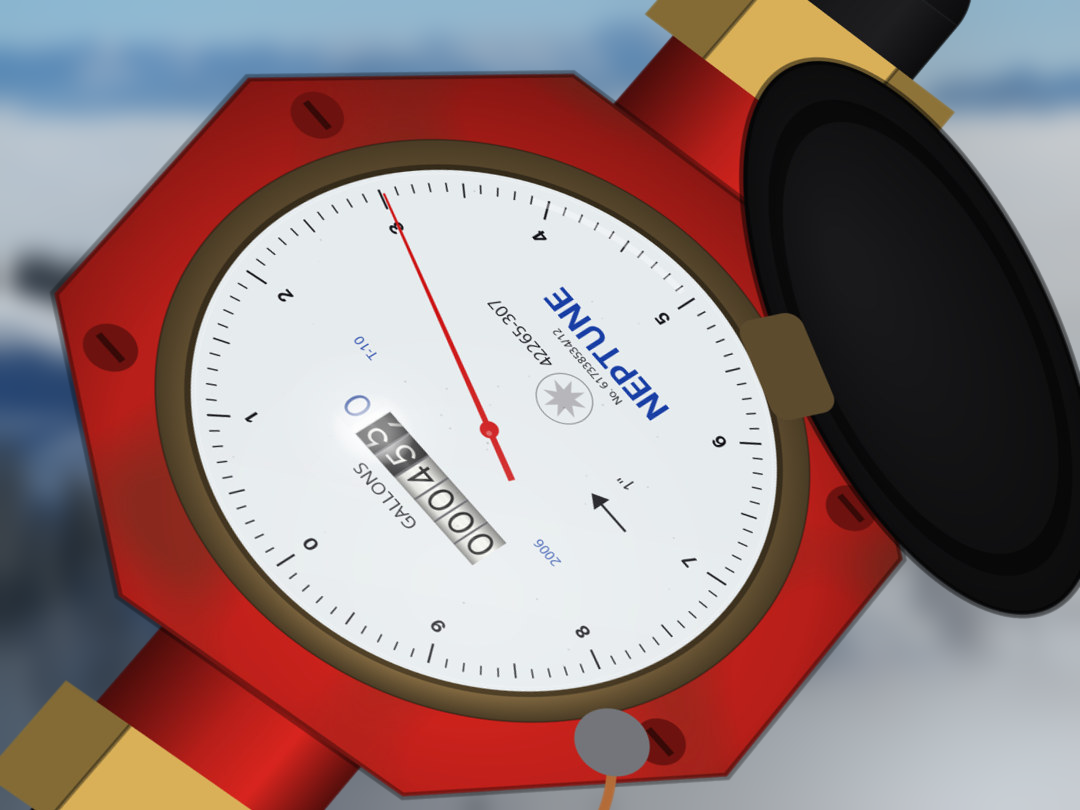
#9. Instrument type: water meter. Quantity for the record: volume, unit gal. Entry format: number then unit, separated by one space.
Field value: 4553.0 gal
